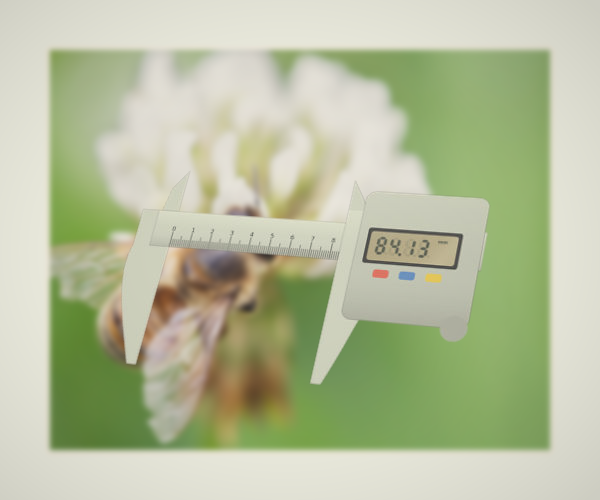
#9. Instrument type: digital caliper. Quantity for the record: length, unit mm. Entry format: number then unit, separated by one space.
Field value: 84.13 mm
